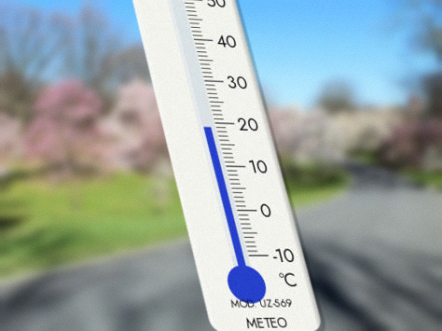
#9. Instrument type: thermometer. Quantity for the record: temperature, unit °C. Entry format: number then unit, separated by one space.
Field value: 19 °C
